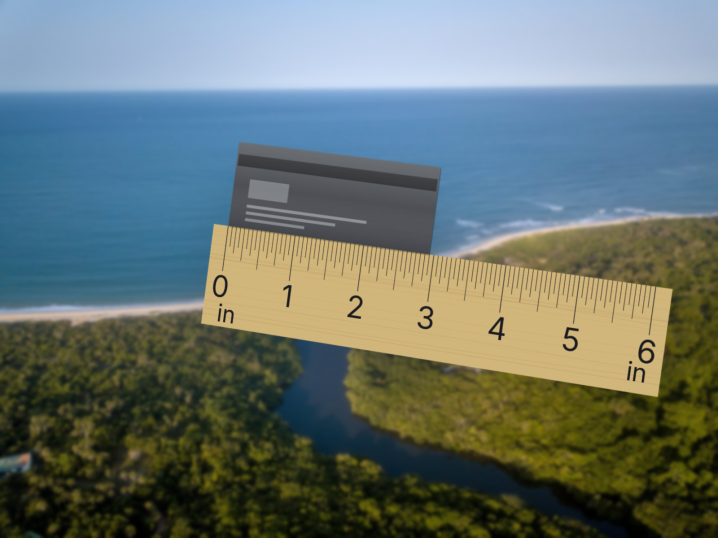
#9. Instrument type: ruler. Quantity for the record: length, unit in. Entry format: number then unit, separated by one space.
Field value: 2.9375 in
